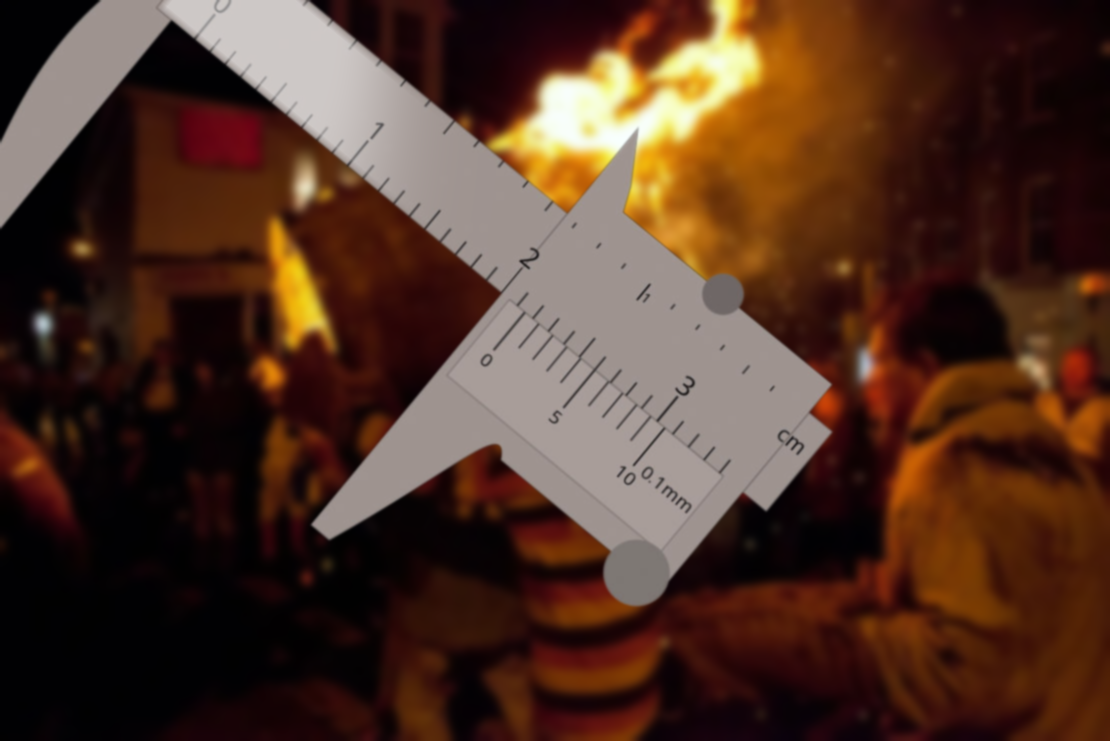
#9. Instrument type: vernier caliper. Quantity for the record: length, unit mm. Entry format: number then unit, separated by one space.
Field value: 21.5 mm
